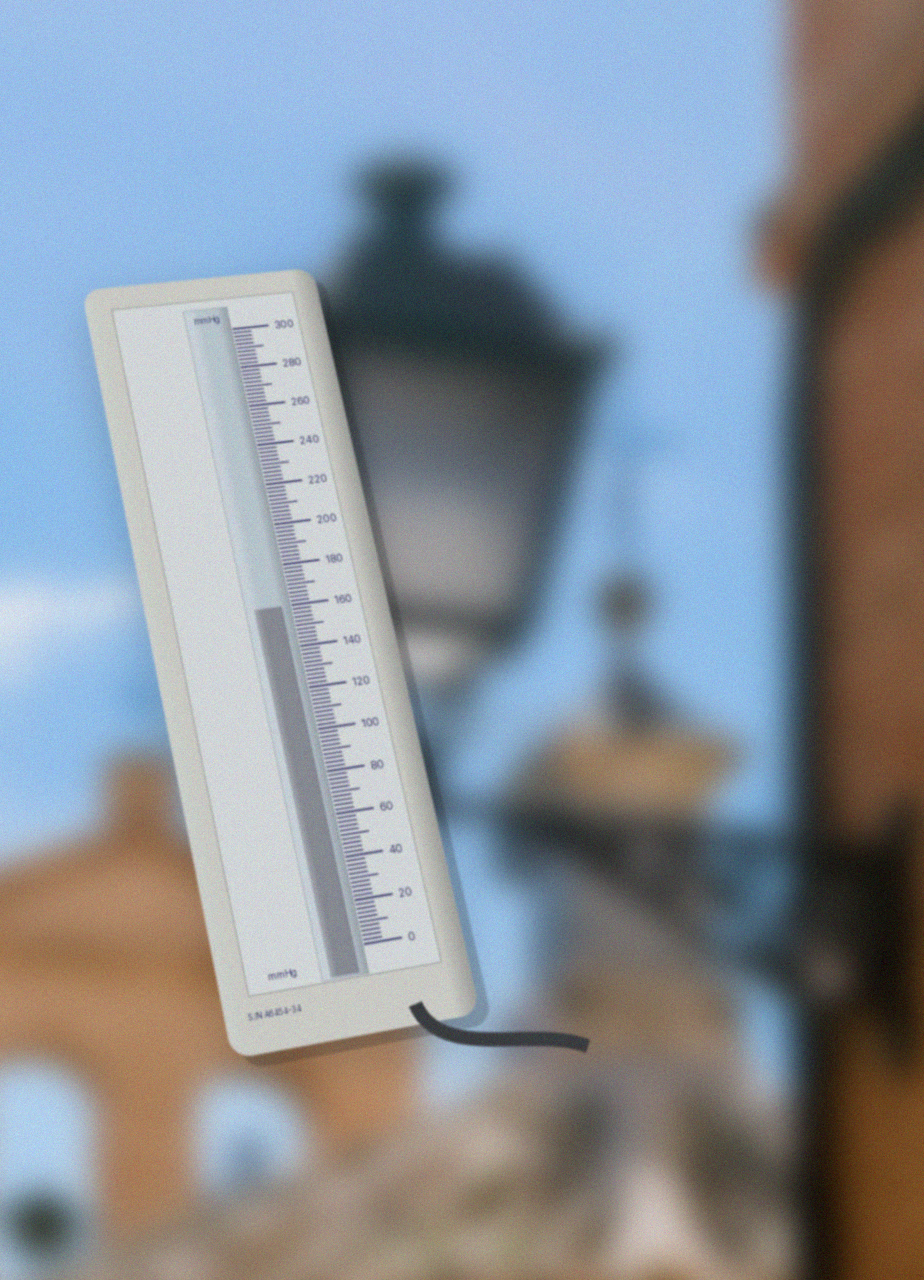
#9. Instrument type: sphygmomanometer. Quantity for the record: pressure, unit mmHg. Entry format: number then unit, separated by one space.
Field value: 160 mmHg
